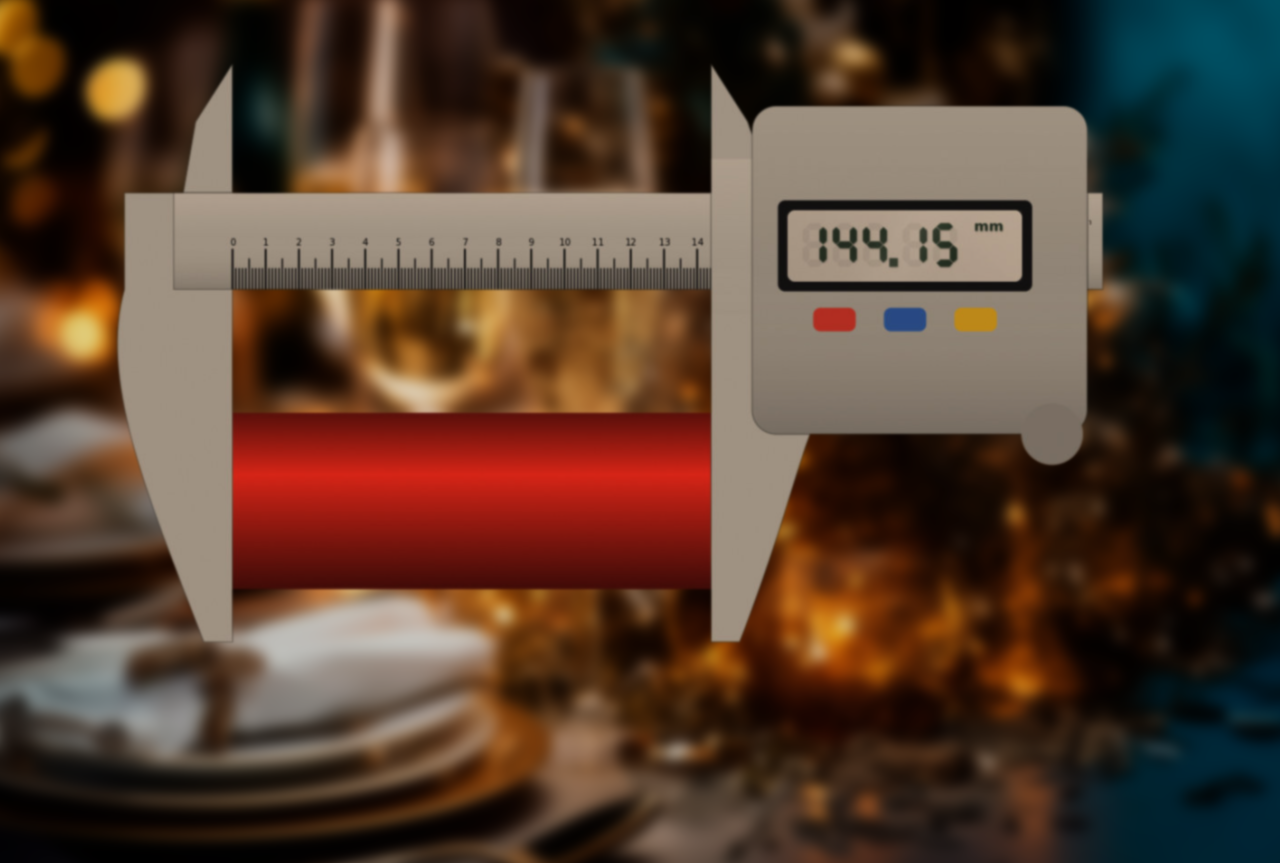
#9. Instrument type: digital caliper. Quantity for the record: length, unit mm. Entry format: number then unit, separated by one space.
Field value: 144.15 mm
